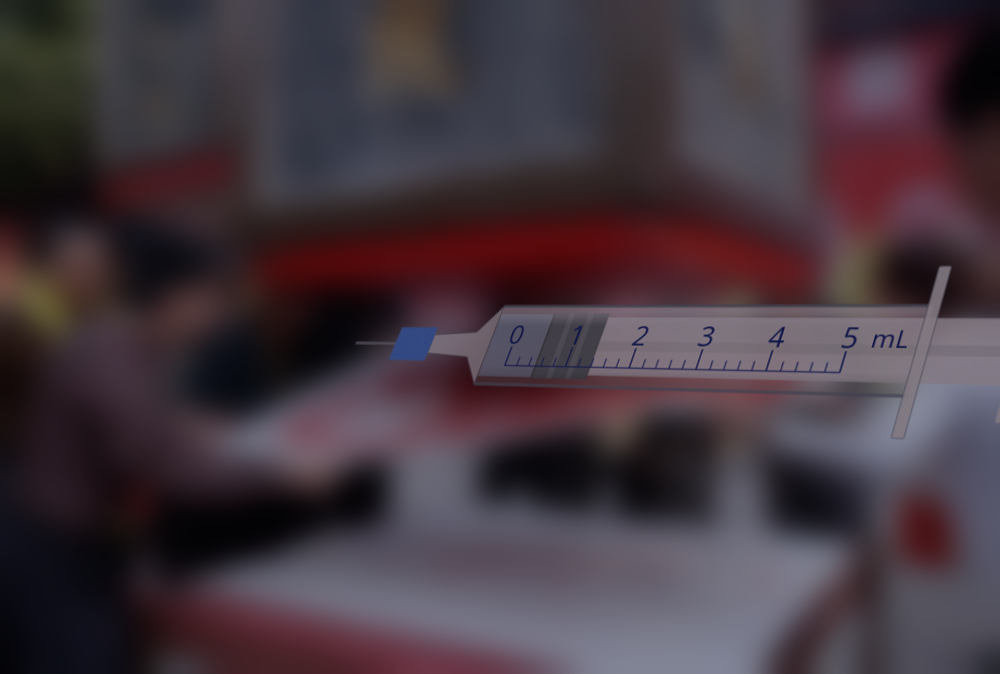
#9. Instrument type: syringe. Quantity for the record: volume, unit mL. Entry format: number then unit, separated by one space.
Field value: 0.5 mL
